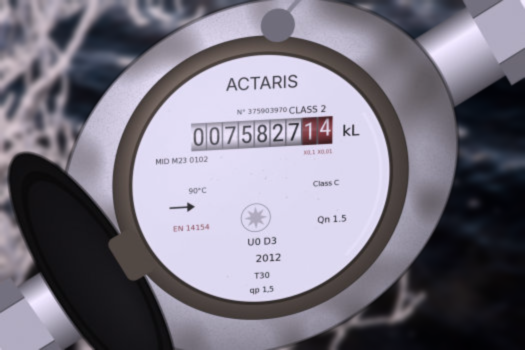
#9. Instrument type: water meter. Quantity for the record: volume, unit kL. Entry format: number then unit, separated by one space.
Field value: 75827.14 kL
